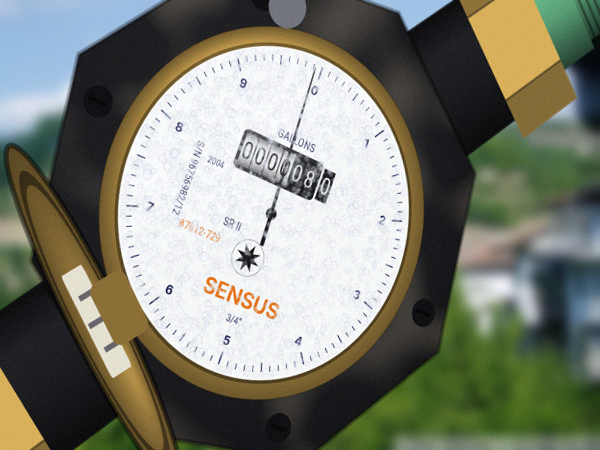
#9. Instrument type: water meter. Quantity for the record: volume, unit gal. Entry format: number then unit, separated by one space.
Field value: 79.9 gal
